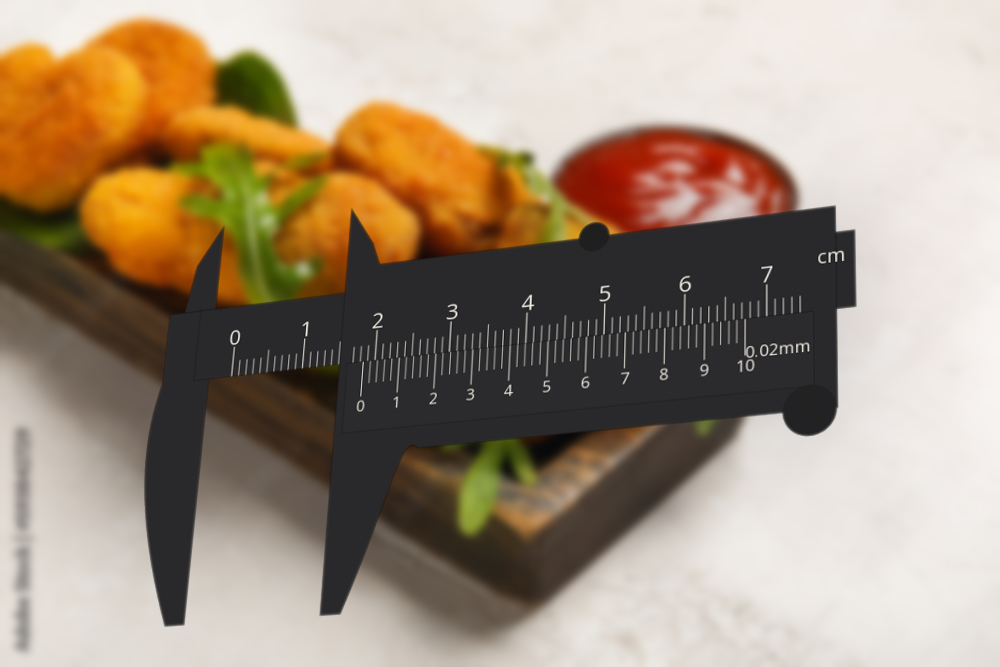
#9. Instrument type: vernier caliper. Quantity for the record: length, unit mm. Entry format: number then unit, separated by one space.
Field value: 18.4 mm
